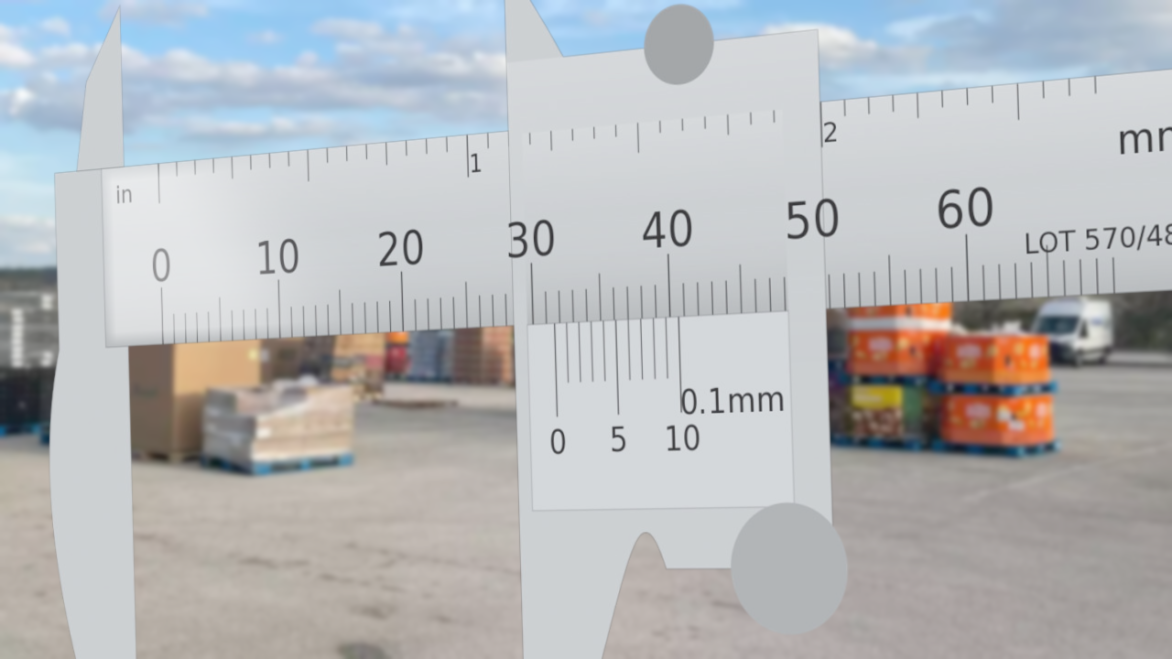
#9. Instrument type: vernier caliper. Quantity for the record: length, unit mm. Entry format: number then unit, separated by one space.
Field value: 31.6 mm
